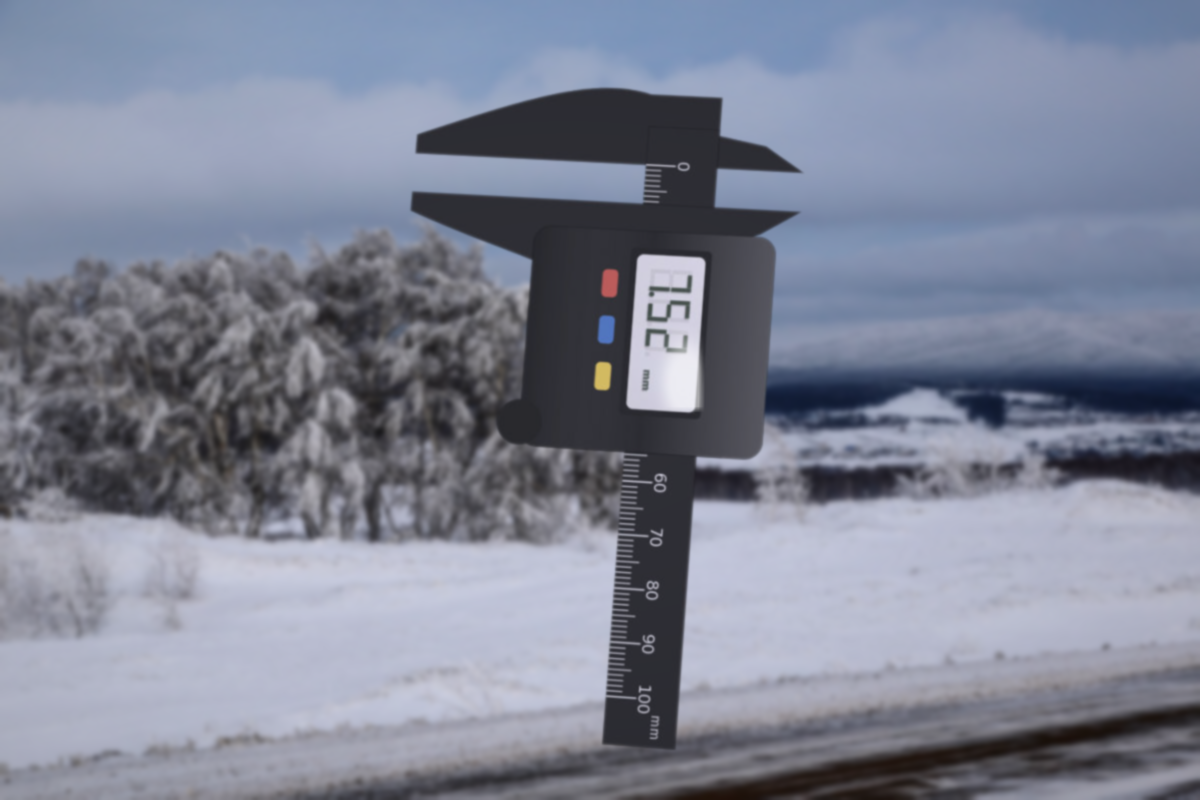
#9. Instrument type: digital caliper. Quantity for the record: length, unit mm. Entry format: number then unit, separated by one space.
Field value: 7.52 mm
